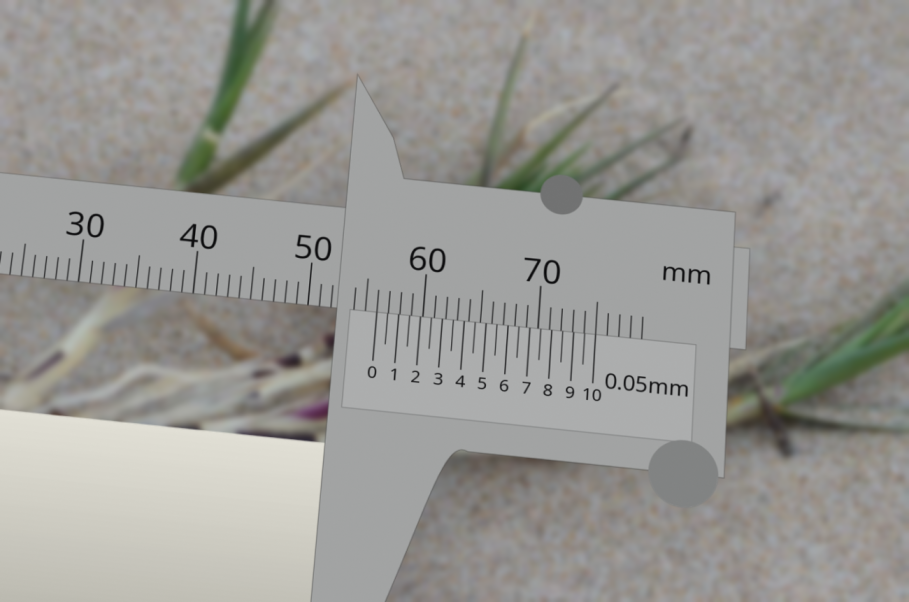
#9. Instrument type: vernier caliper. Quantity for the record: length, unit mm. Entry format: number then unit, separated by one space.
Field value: 56.0 mm
